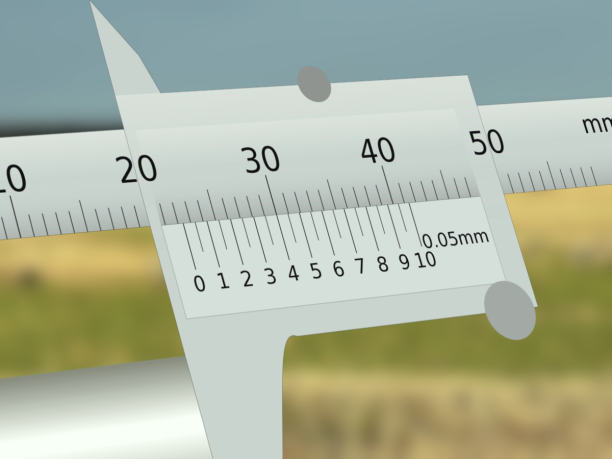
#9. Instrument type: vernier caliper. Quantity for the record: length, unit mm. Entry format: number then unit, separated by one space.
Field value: 22.4 mm
